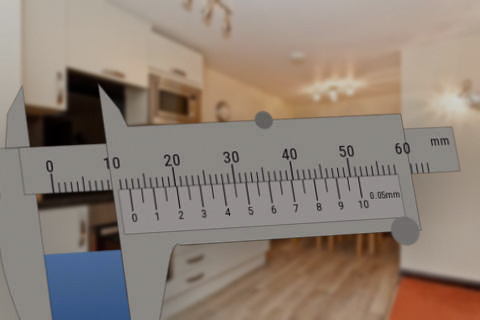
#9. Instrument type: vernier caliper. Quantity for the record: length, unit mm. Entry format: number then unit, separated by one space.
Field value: 12.4 mm
